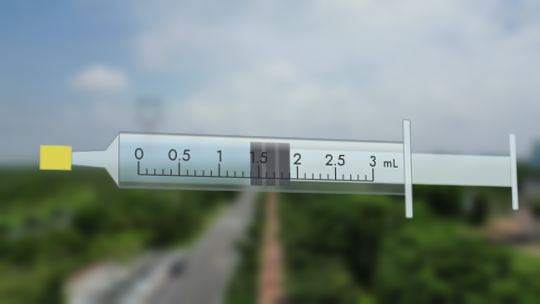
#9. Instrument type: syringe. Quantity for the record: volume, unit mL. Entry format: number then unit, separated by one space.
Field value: 1.4 mL
